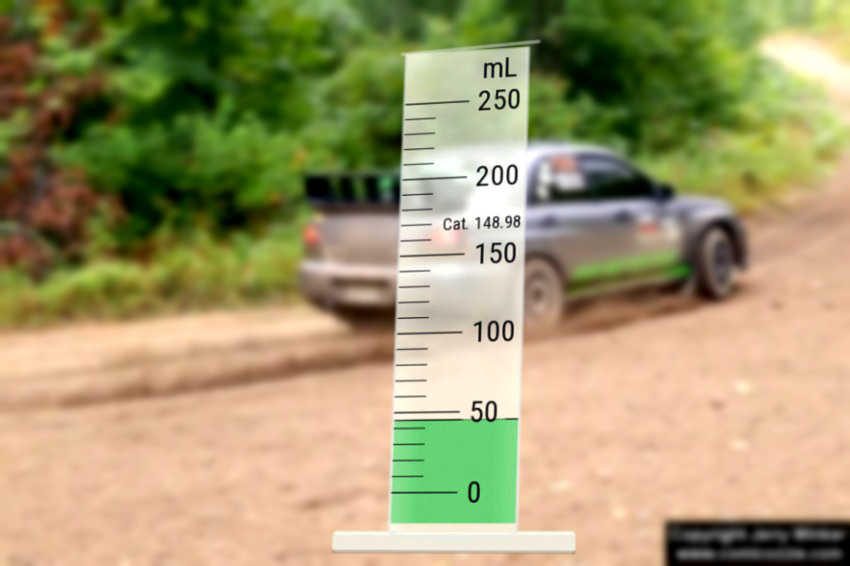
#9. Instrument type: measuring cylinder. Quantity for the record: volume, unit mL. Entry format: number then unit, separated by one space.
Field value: 45 mL
